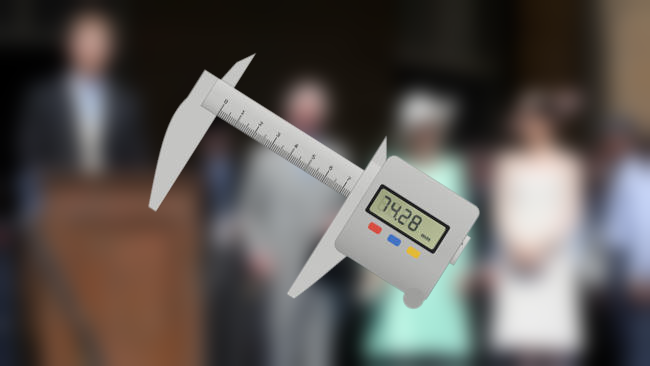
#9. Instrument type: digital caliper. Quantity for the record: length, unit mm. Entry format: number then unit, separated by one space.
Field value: 74.28 mm
